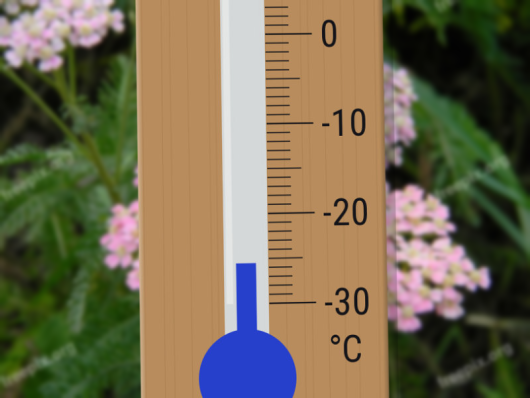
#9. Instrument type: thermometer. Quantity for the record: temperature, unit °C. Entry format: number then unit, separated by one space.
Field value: -25.5 °C
